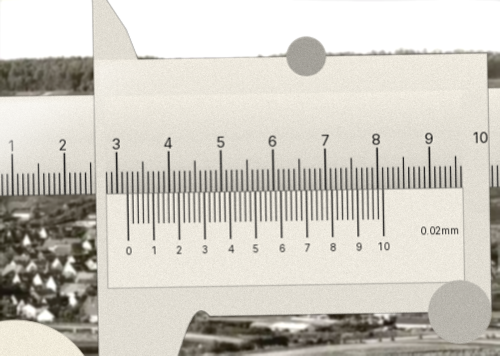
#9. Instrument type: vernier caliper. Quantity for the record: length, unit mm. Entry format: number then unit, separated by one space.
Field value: 32.0 mm
